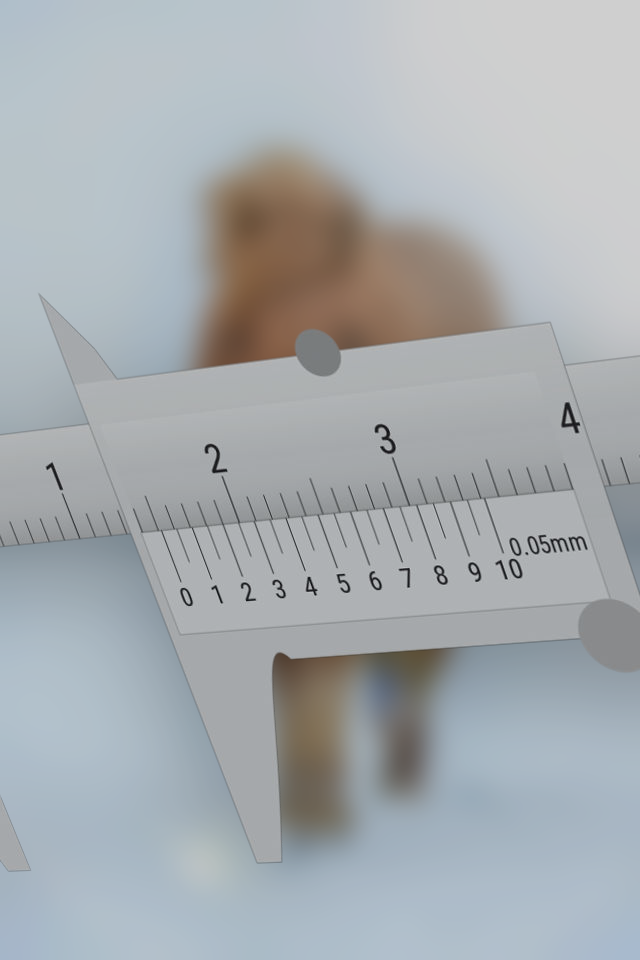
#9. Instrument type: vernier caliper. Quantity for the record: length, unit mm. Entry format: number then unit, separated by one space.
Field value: 15.2 mm
